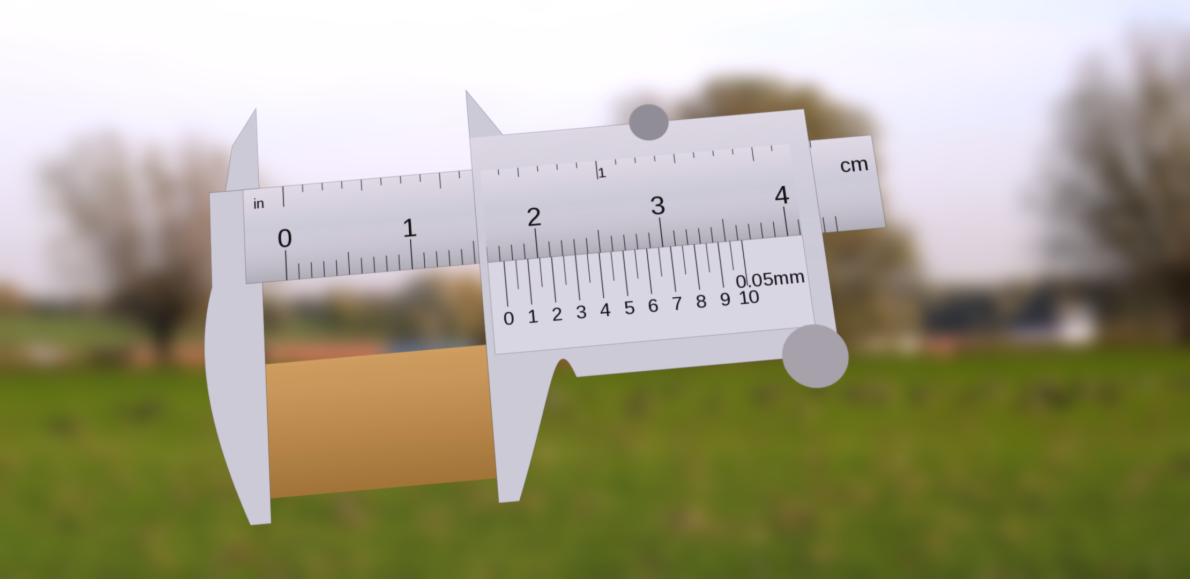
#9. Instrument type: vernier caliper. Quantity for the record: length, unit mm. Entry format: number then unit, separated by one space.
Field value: 17.3 mm
